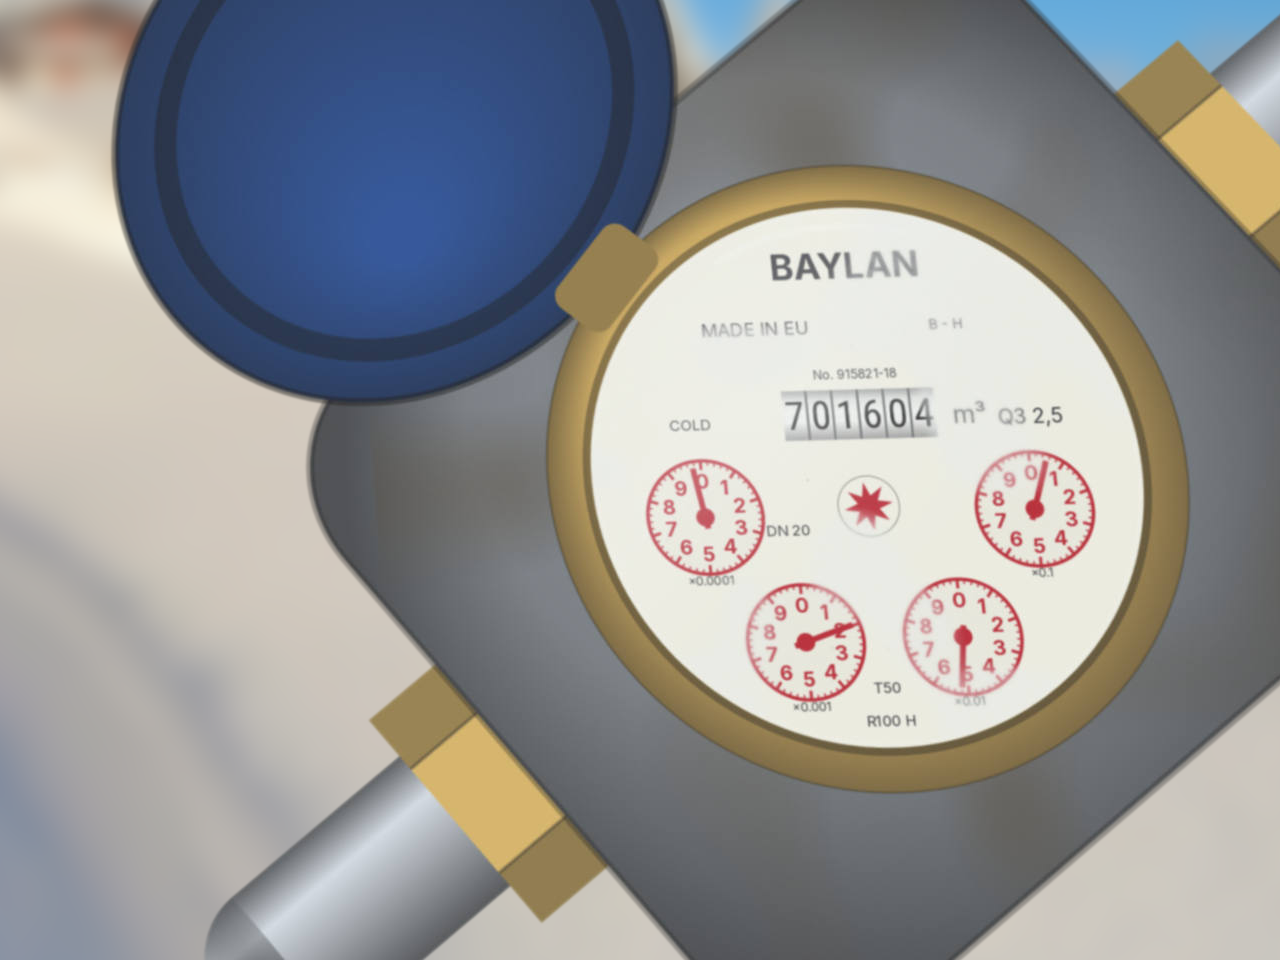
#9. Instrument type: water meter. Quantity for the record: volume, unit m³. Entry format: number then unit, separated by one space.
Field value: 701604.0519 m³
